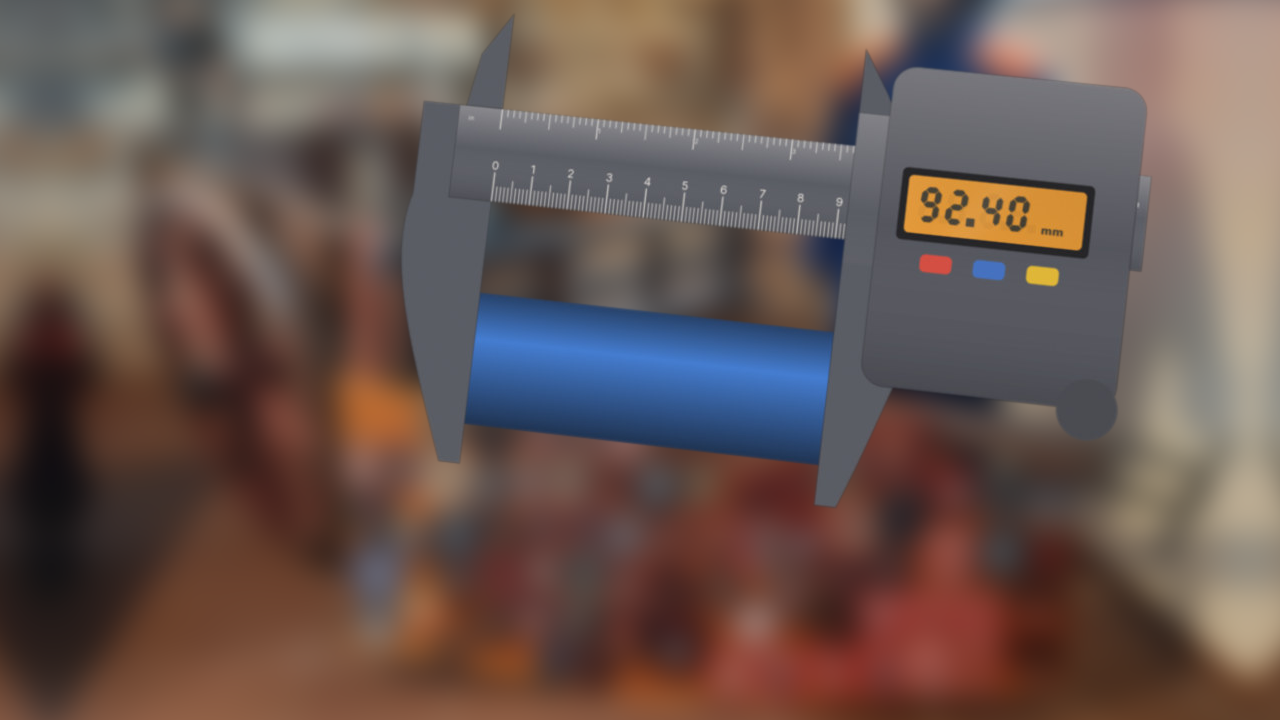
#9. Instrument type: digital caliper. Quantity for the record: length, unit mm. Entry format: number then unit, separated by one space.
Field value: 92.40 mm
